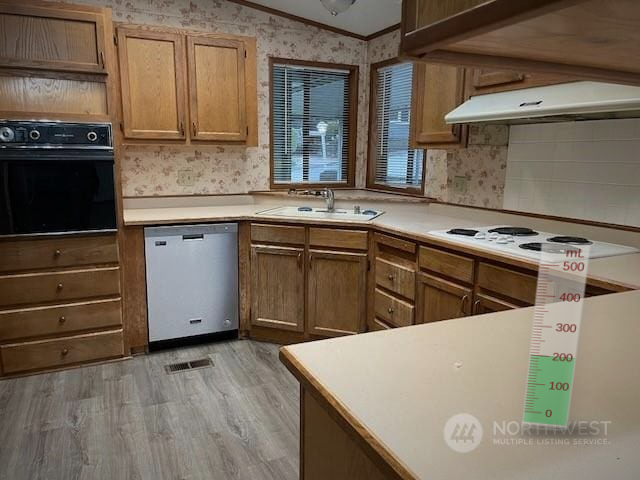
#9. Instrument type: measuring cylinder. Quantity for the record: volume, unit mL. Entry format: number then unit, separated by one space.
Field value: 200 mL
